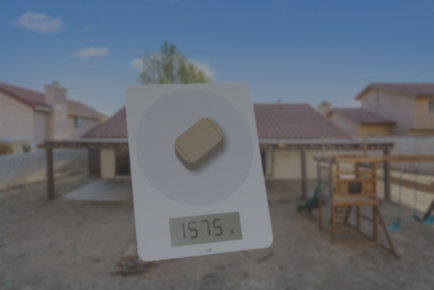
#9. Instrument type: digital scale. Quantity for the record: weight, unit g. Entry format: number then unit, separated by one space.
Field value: 1575 g
